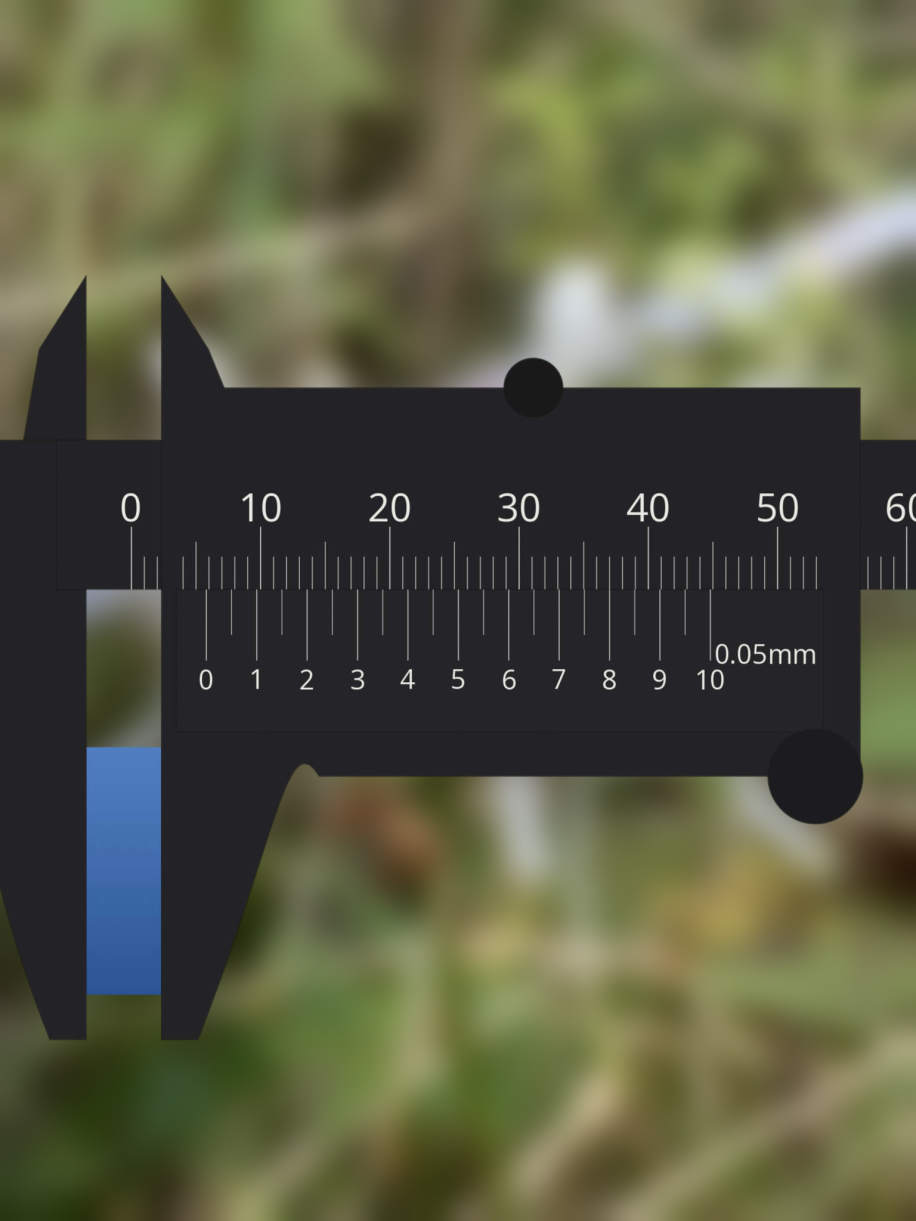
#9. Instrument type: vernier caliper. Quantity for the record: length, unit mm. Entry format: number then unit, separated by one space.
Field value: 5.8 mm
